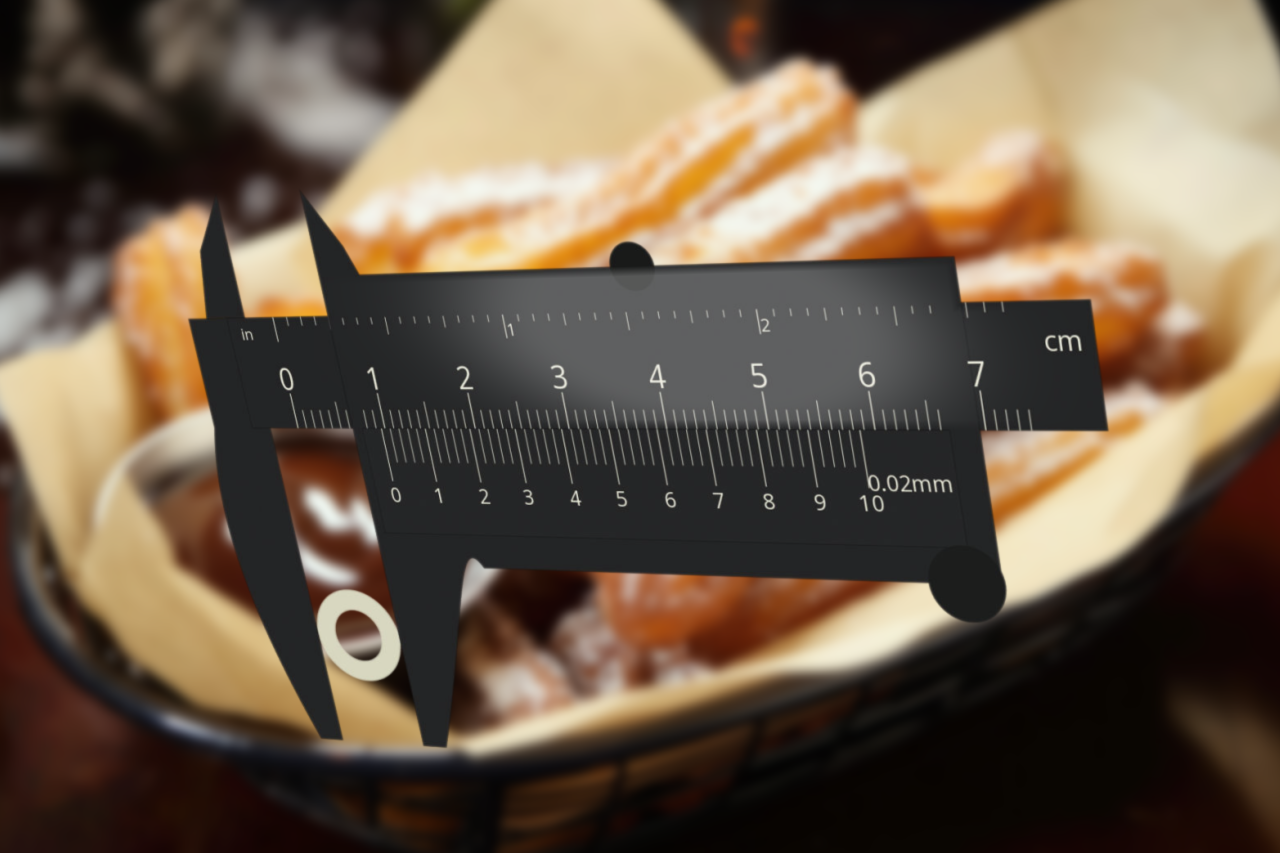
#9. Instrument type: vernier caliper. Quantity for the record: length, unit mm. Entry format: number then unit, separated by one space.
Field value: 9.6 mm
